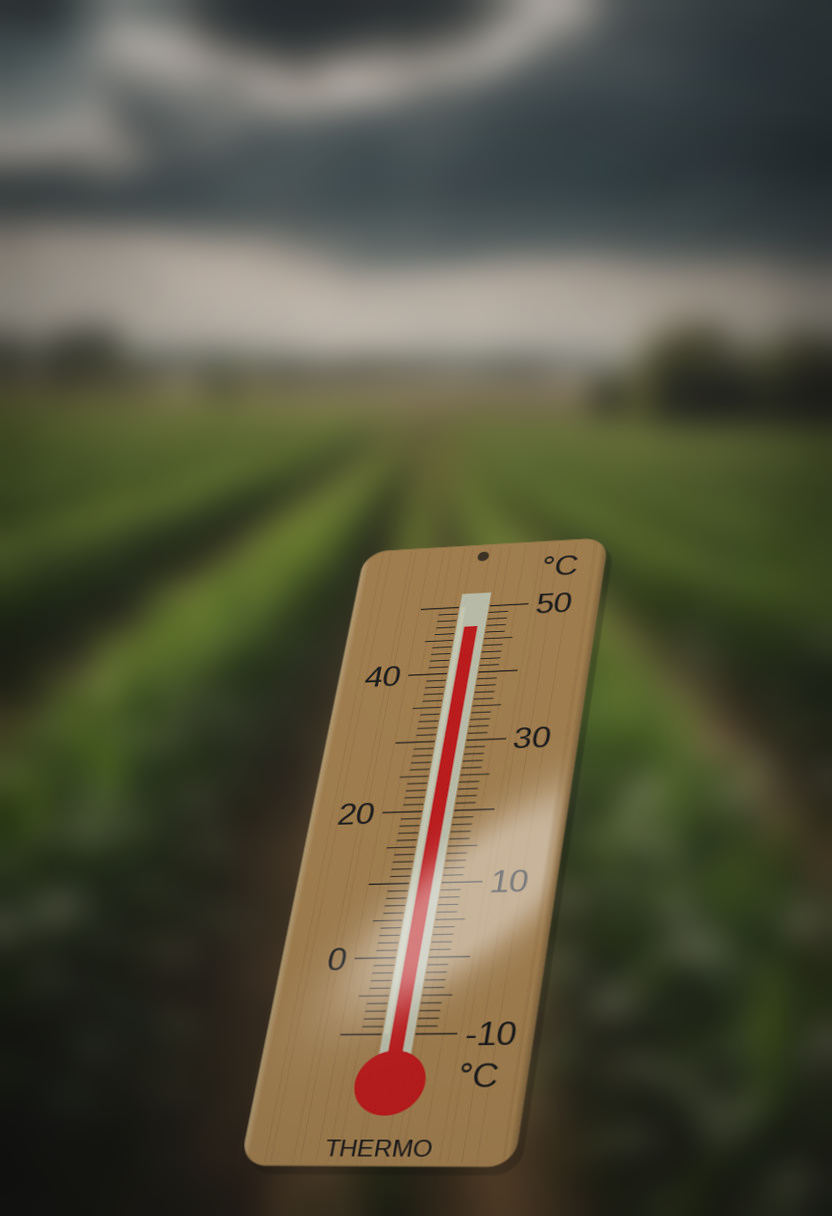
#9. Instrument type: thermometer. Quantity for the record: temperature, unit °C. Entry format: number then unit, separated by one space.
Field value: 47 °C
